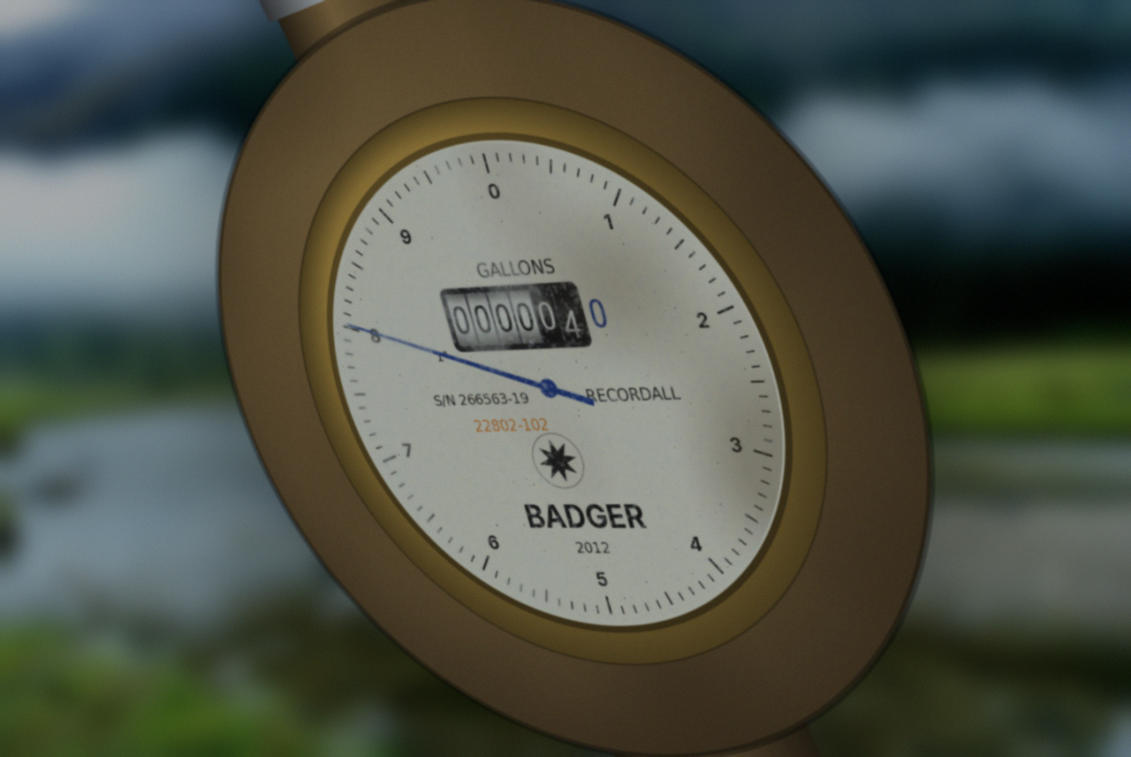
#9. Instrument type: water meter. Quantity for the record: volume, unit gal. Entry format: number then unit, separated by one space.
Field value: 38.0 gal
